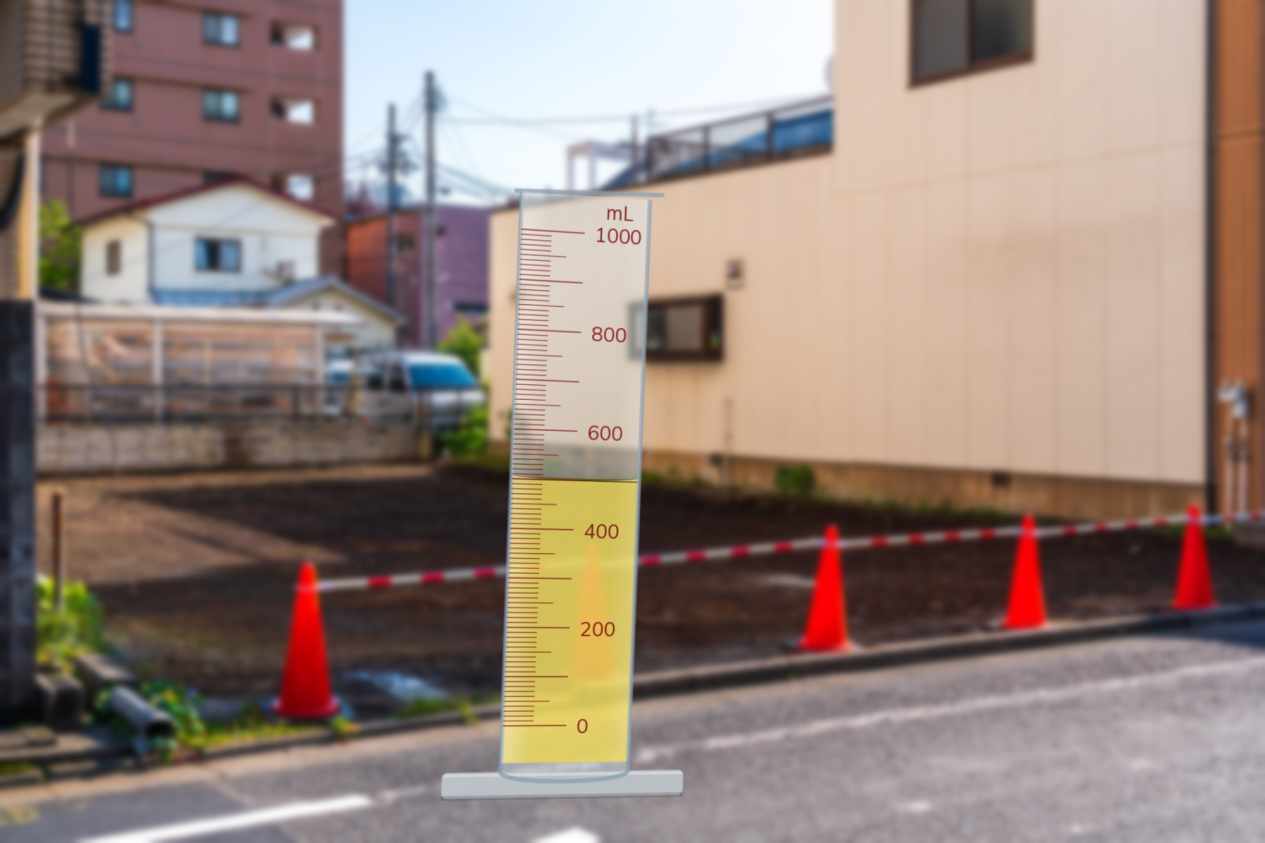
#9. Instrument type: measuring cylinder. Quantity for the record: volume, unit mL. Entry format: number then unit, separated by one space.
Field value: 500 mL
